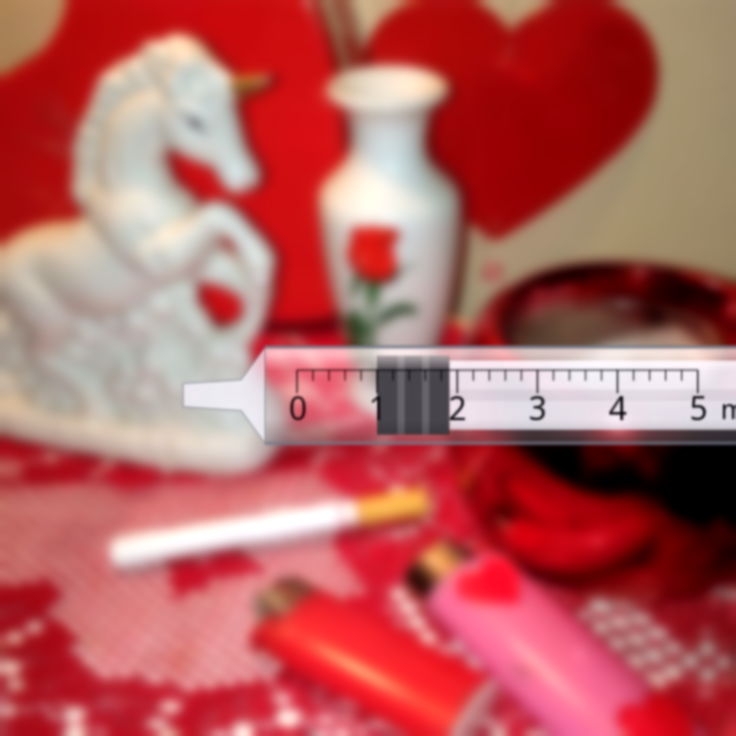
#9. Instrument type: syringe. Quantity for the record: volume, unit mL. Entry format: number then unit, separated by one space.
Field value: 1 mL
